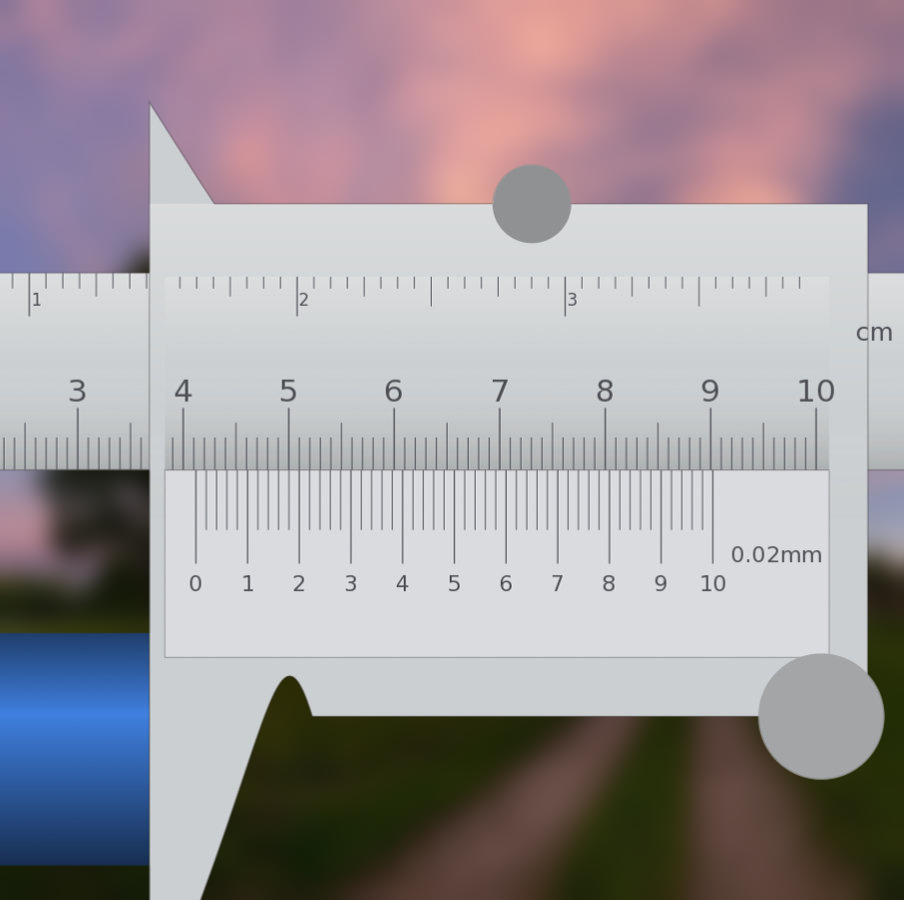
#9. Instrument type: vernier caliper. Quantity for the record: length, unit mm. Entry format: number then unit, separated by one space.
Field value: 41.2 mm
